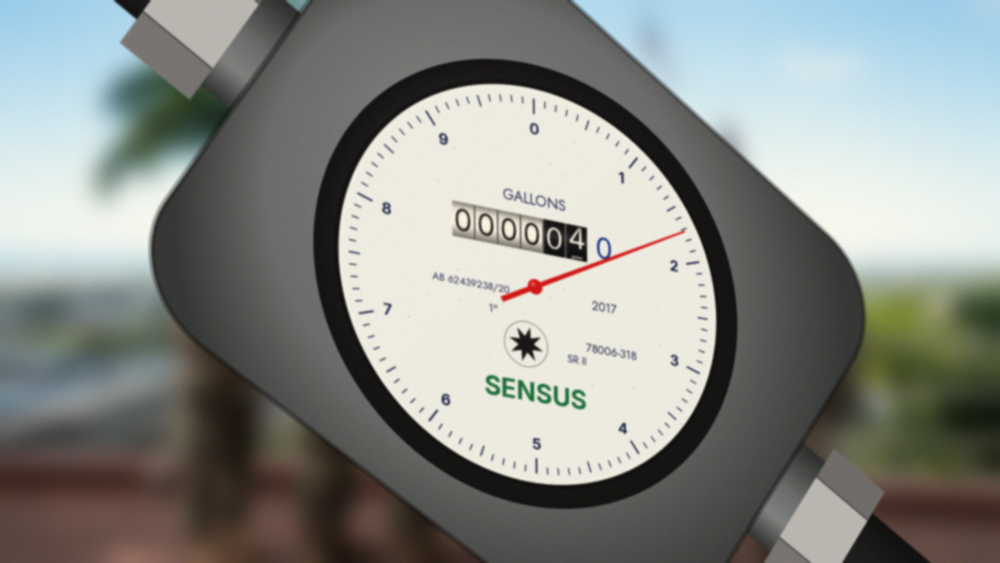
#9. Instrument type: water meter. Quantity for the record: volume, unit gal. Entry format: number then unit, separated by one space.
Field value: 41.7 gal
